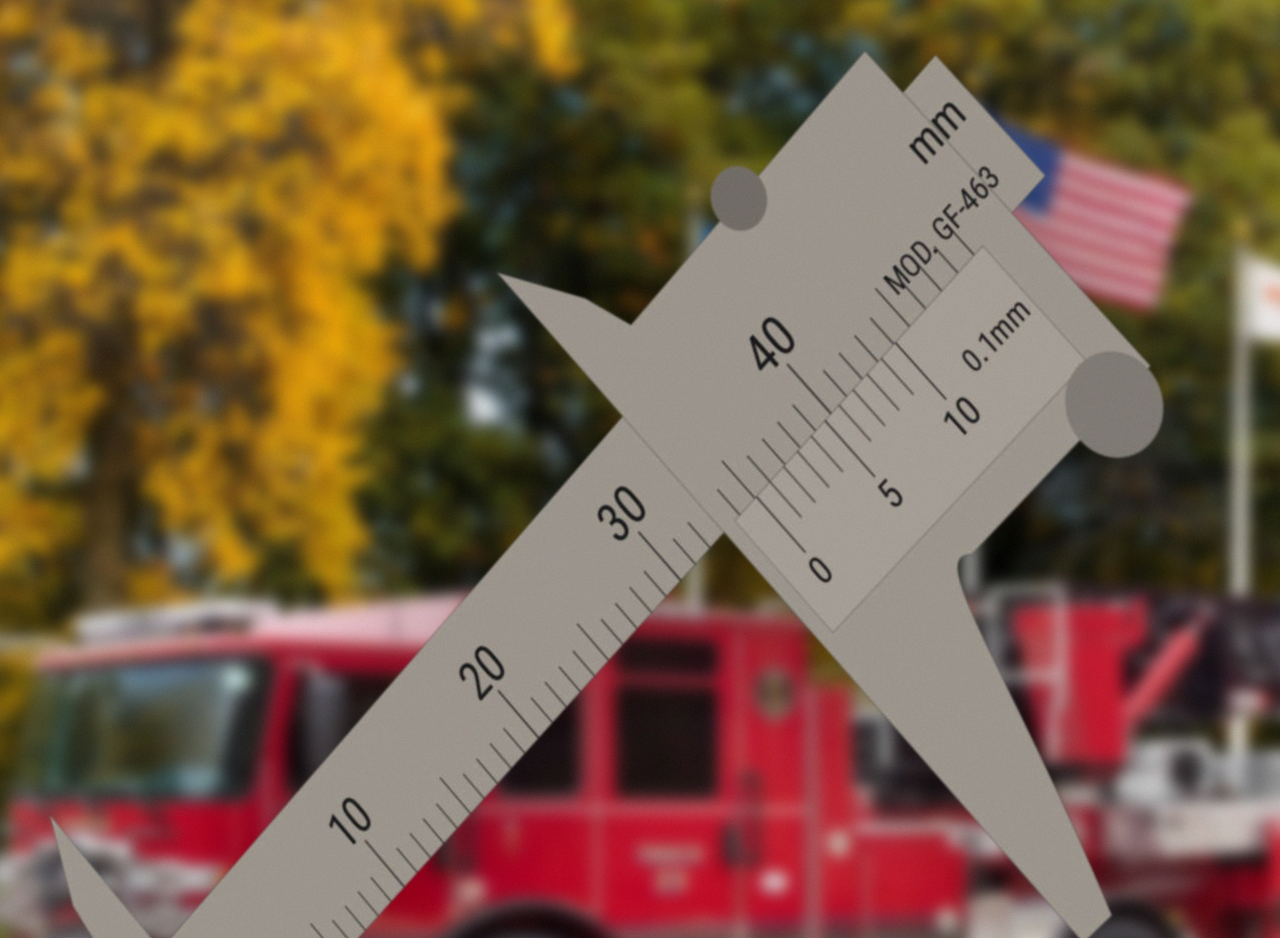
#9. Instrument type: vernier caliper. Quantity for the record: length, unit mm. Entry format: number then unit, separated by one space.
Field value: 35.1 mm
